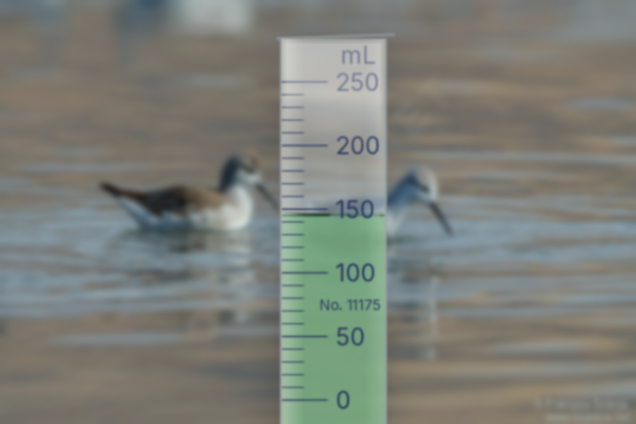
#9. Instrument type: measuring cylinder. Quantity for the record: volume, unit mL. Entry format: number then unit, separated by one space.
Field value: 145 mL
